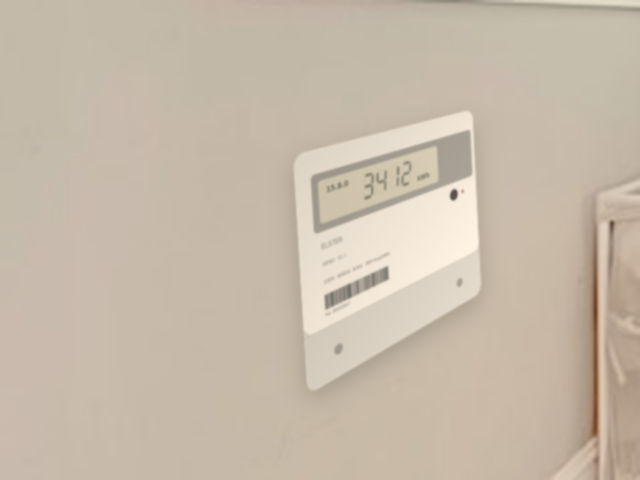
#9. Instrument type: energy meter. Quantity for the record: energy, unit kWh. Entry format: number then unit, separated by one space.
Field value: 3412 kWh
